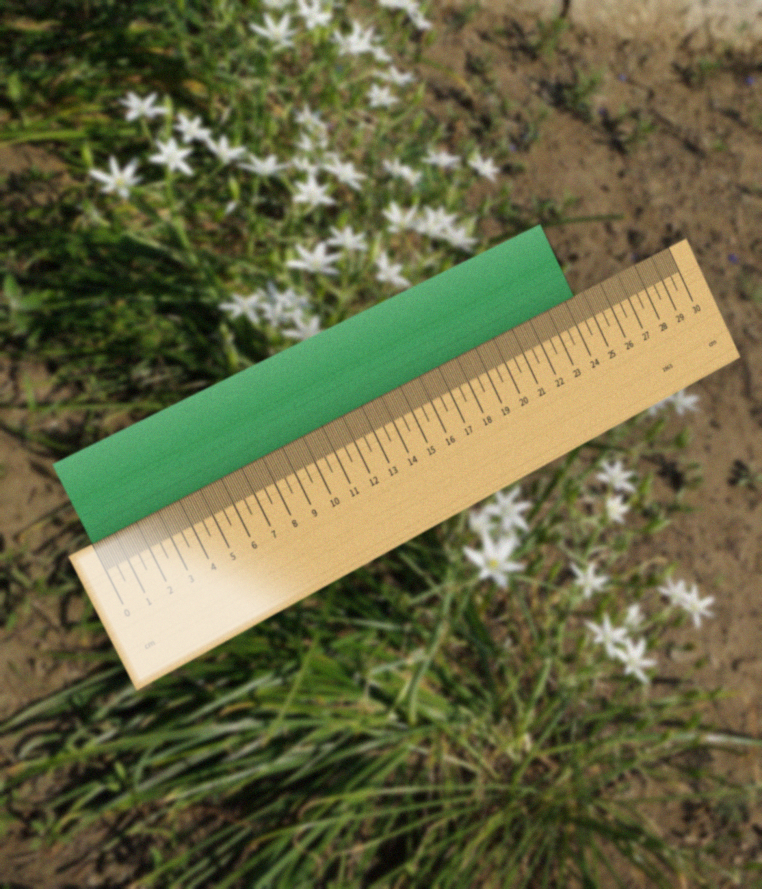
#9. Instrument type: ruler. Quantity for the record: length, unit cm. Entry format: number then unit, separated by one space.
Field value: 24.5 cm
